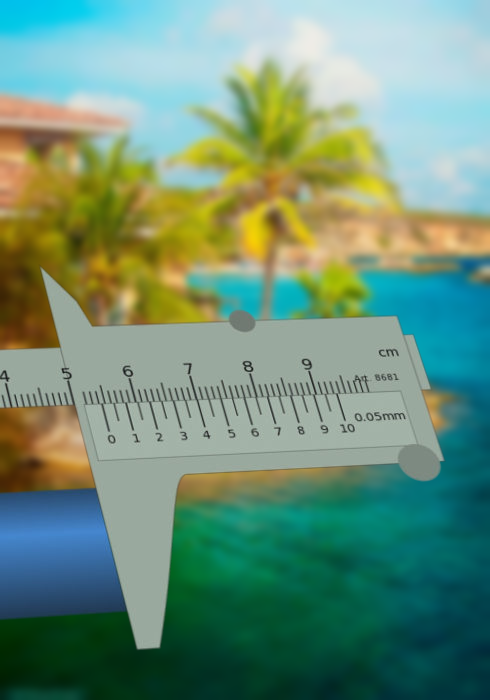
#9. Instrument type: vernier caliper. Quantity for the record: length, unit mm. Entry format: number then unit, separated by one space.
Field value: 54.5 mm
